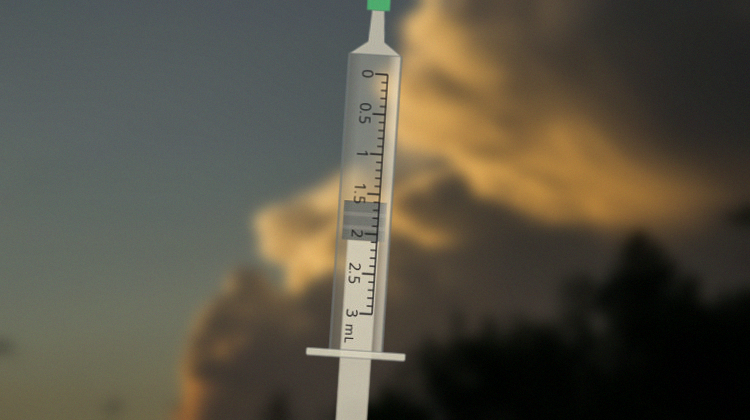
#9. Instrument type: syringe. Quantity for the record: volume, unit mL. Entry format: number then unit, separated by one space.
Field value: 1.6 mL
